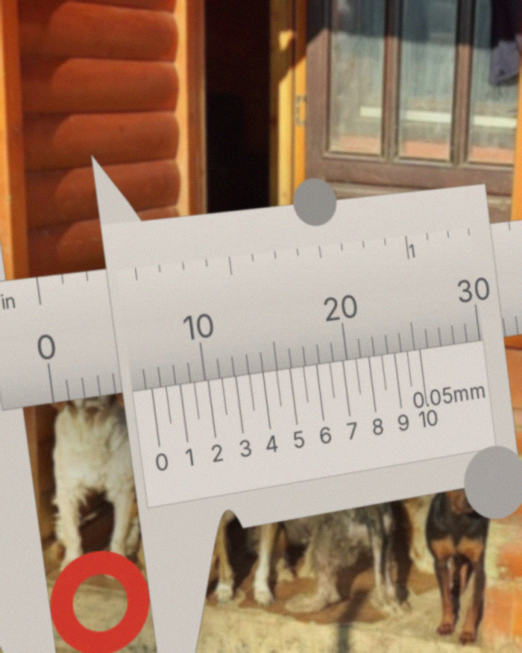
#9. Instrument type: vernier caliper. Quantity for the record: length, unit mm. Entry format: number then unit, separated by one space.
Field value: 6.4 mm
